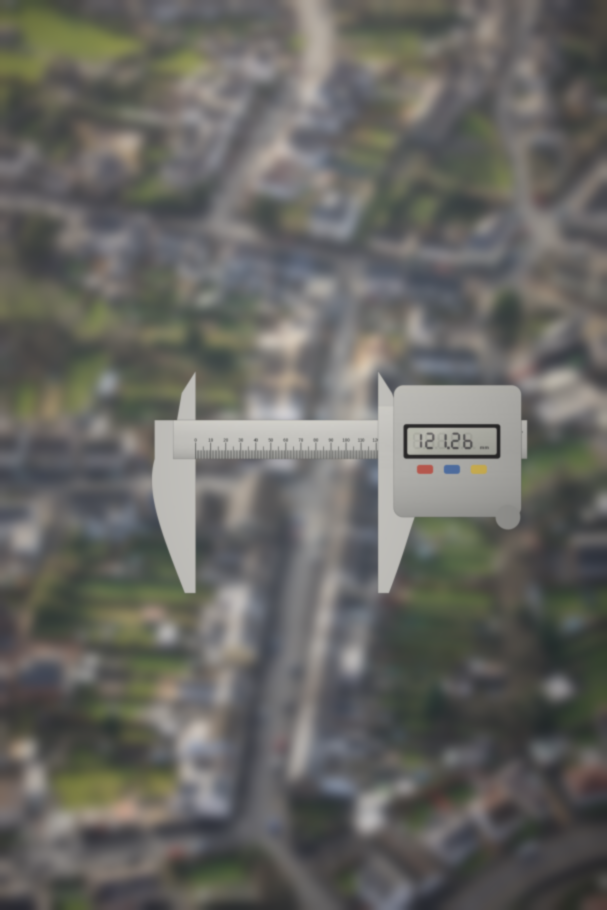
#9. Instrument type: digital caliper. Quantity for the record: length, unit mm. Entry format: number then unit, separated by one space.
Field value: 121.26 mm
